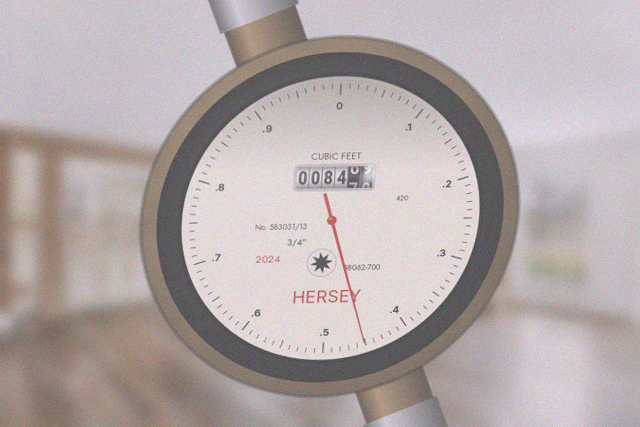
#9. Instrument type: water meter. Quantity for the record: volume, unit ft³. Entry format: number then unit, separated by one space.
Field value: 8469.45 ft³
